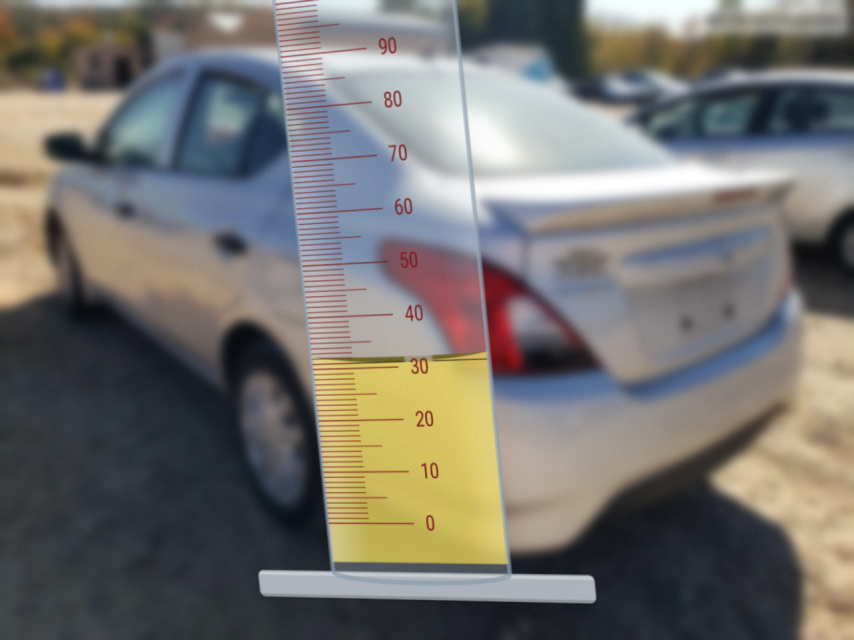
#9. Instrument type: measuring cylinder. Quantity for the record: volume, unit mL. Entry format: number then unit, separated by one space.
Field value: 31 mL
